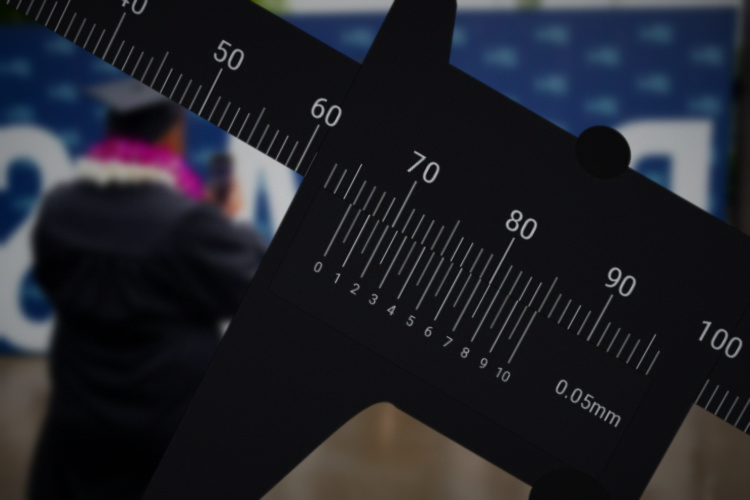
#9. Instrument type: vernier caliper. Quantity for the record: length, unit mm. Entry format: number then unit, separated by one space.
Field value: 65.8 mm
